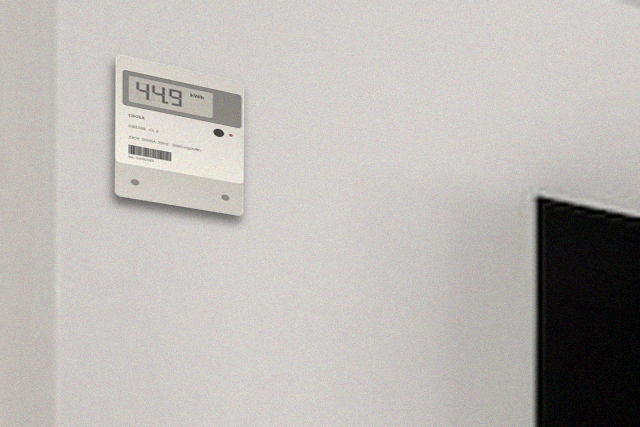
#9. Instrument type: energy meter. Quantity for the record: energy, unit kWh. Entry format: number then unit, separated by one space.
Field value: 44.9 kWh
